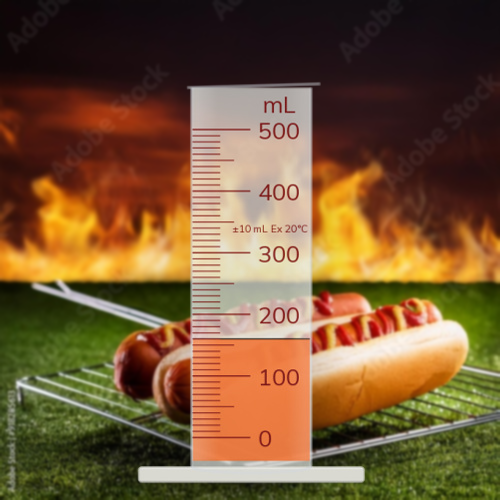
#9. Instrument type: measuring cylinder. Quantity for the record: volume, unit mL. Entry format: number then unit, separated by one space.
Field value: 160 mL
